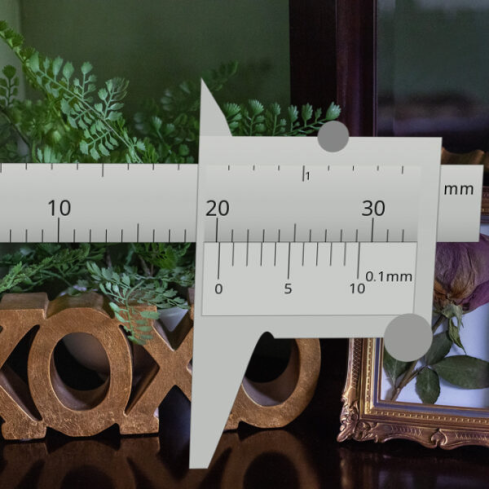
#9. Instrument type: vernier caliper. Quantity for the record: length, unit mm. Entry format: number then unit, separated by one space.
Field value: 20.2 mm
